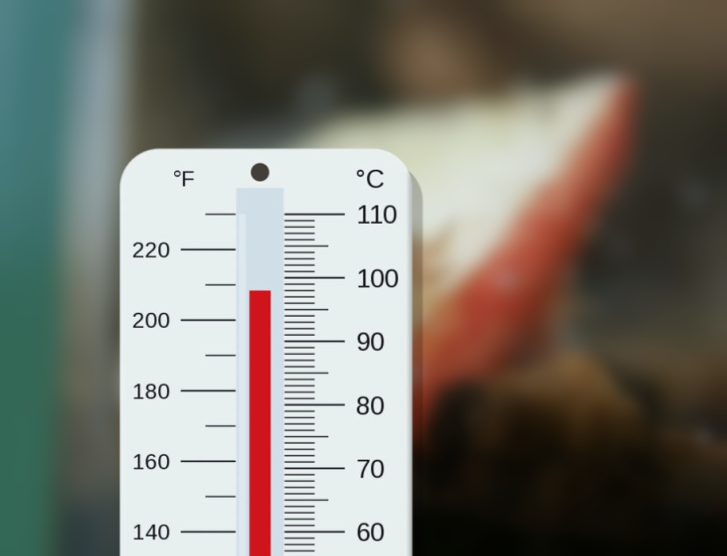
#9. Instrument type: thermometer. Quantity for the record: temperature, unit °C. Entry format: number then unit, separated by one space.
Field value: 98 °C
